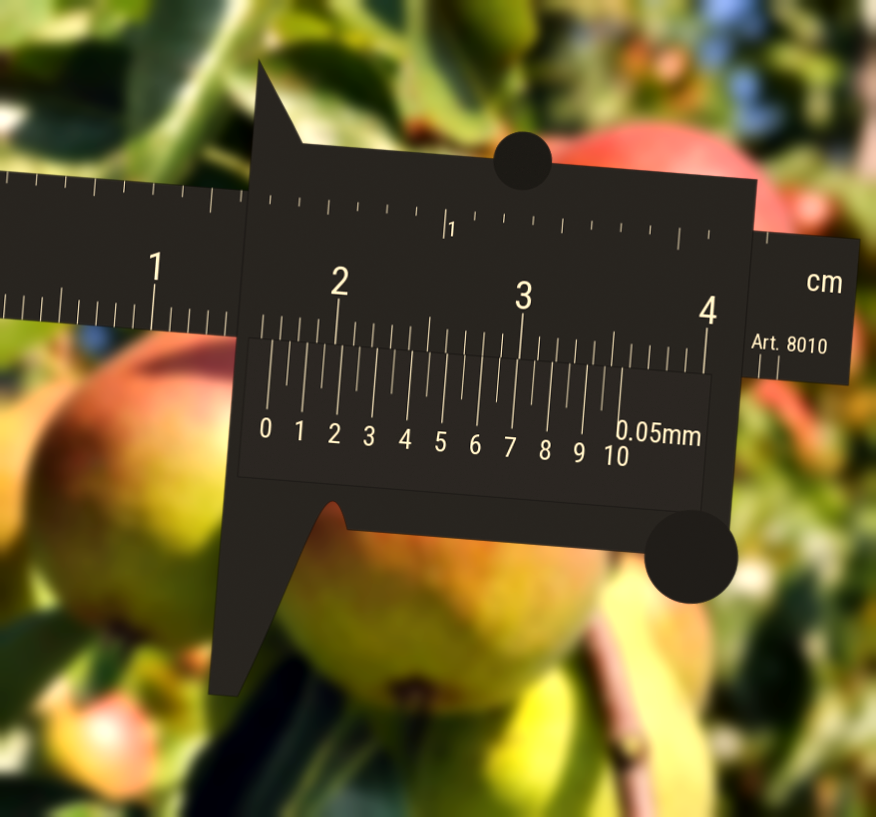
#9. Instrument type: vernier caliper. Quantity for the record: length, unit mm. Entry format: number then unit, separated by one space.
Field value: 16.6 mm
